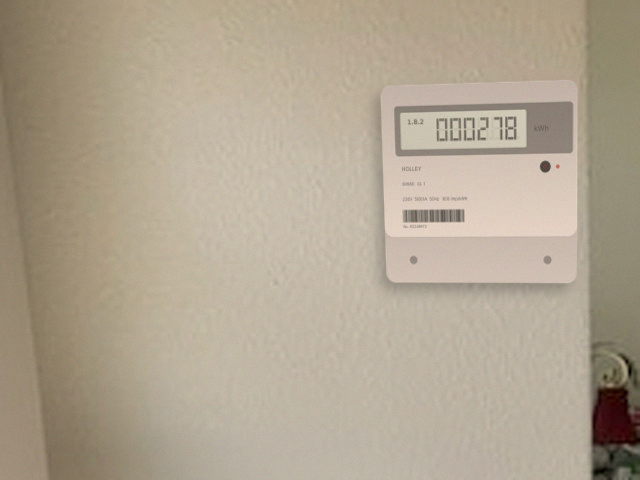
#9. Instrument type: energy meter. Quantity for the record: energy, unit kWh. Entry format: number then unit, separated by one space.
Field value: 278 kWh
